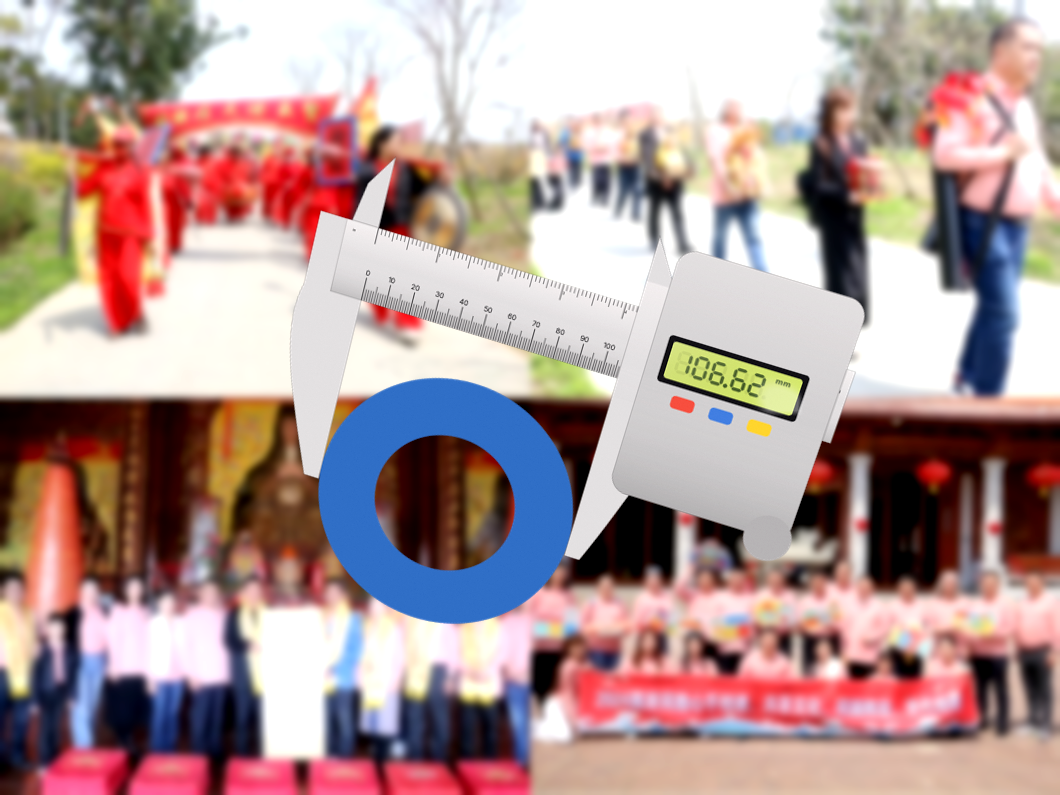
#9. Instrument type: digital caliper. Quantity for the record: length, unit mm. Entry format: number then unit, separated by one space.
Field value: 106.62 mm
